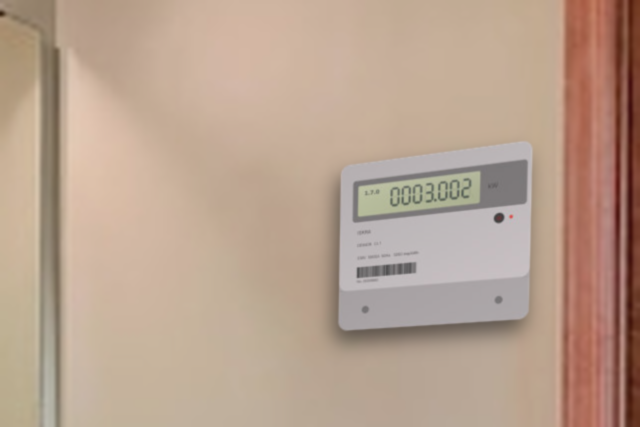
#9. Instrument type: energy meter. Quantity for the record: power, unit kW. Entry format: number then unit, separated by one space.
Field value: 3.002 kW
